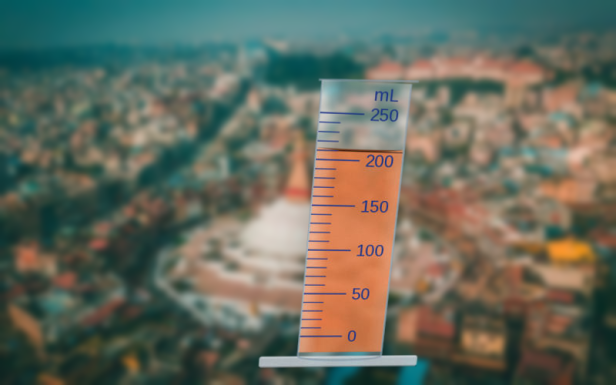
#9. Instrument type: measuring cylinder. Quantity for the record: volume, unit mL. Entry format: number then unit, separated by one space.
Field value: 210 mL
